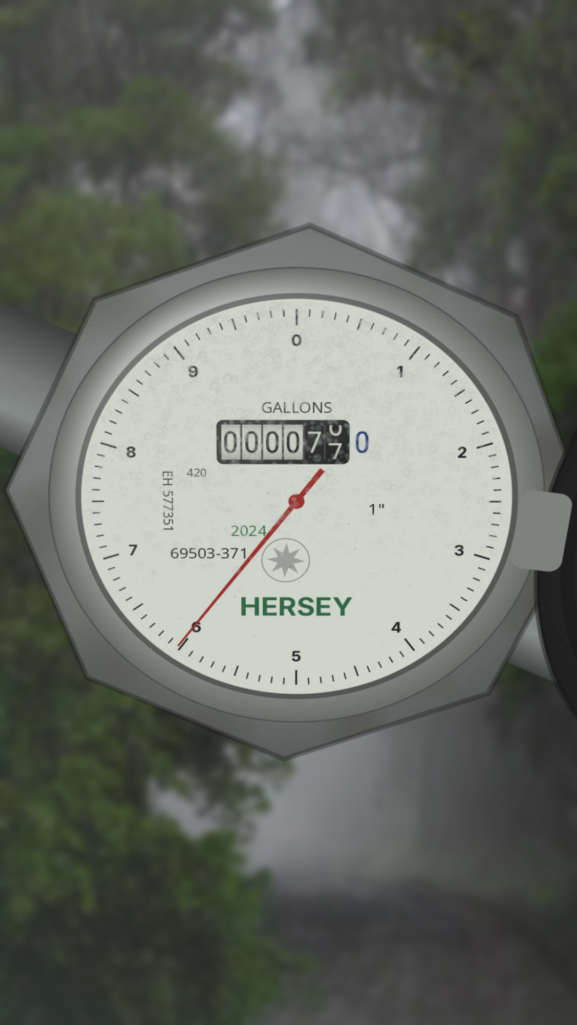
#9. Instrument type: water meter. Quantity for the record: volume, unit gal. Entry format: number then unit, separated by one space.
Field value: 766.0 gal
